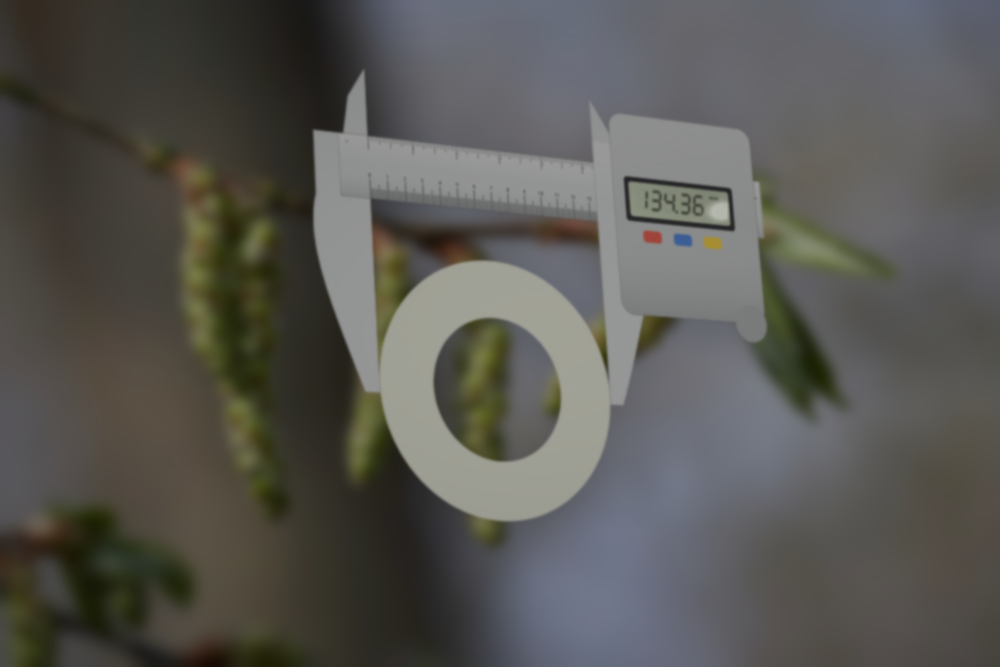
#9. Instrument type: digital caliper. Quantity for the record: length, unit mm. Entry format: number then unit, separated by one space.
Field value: 134.36 mm
